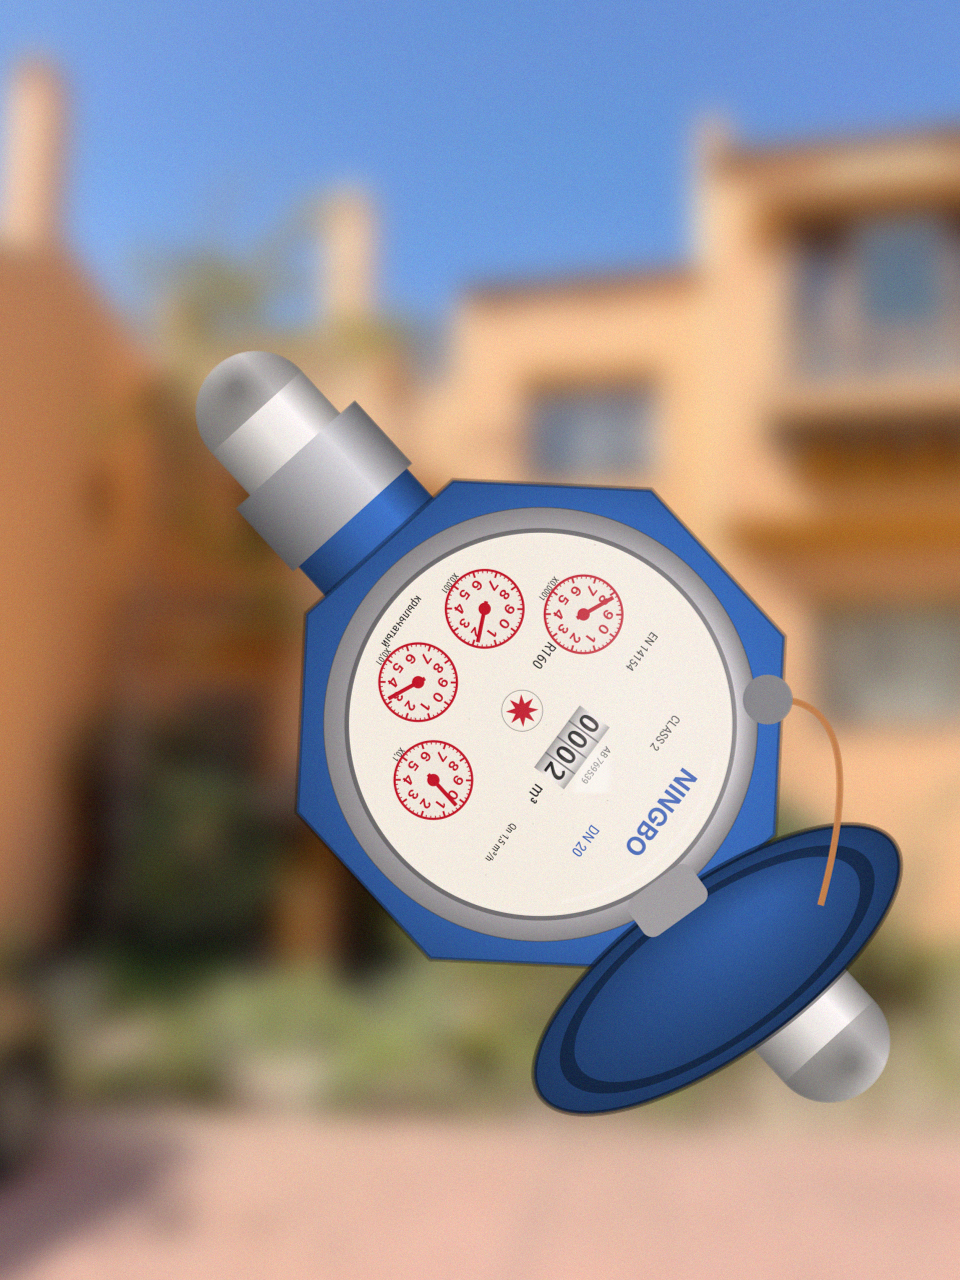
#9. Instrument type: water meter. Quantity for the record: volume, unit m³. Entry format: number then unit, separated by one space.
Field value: 2.0318 m³
